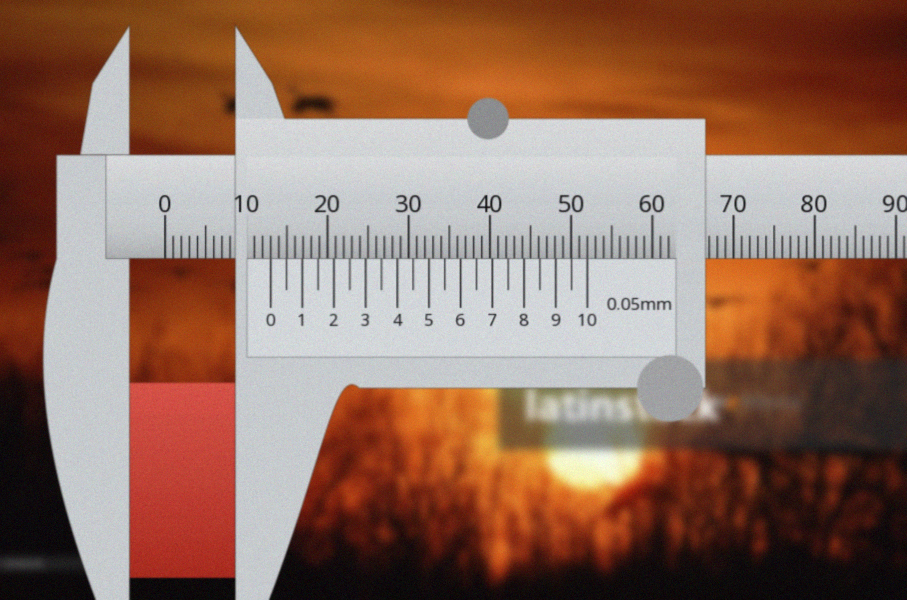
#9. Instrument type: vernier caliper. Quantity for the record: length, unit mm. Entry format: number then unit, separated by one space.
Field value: 13.0 mm
